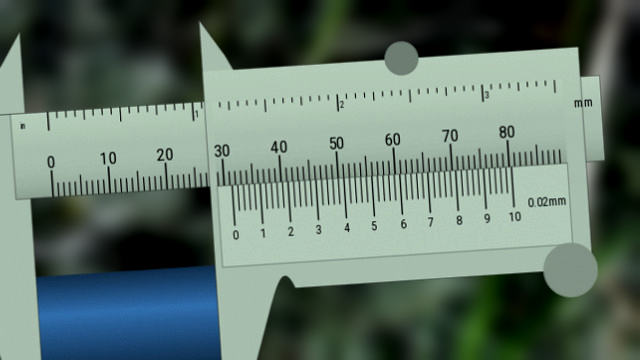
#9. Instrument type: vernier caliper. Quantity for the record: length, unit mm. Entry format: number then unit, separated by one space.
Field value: 31.4 mm
